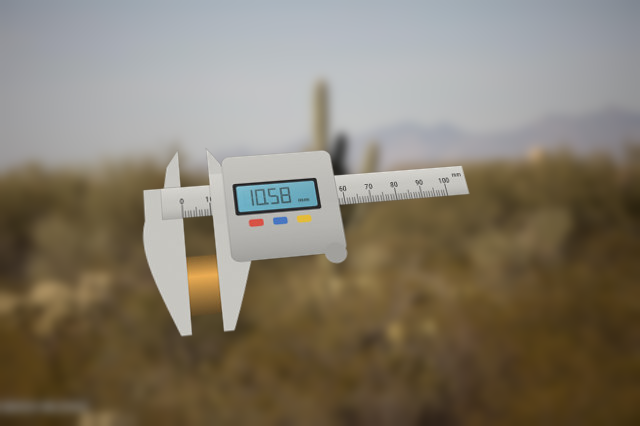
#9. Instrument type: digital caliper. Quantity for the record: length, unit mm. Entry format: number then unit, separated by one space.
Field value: 10.58 mm
